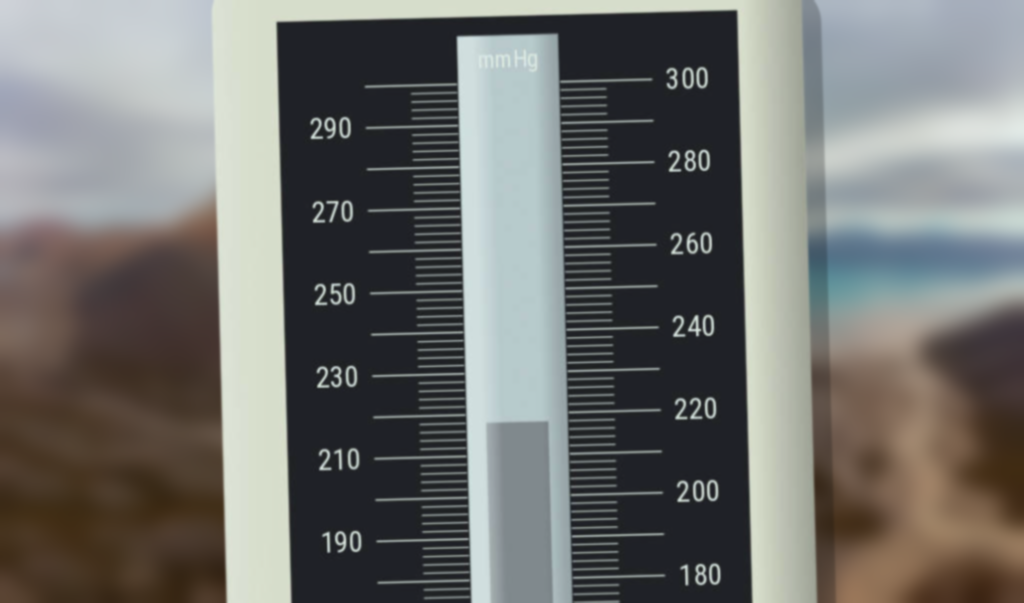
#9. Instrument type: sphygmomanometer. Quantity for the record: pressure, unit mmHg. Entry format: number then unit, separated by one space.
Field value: 218 mmHg
